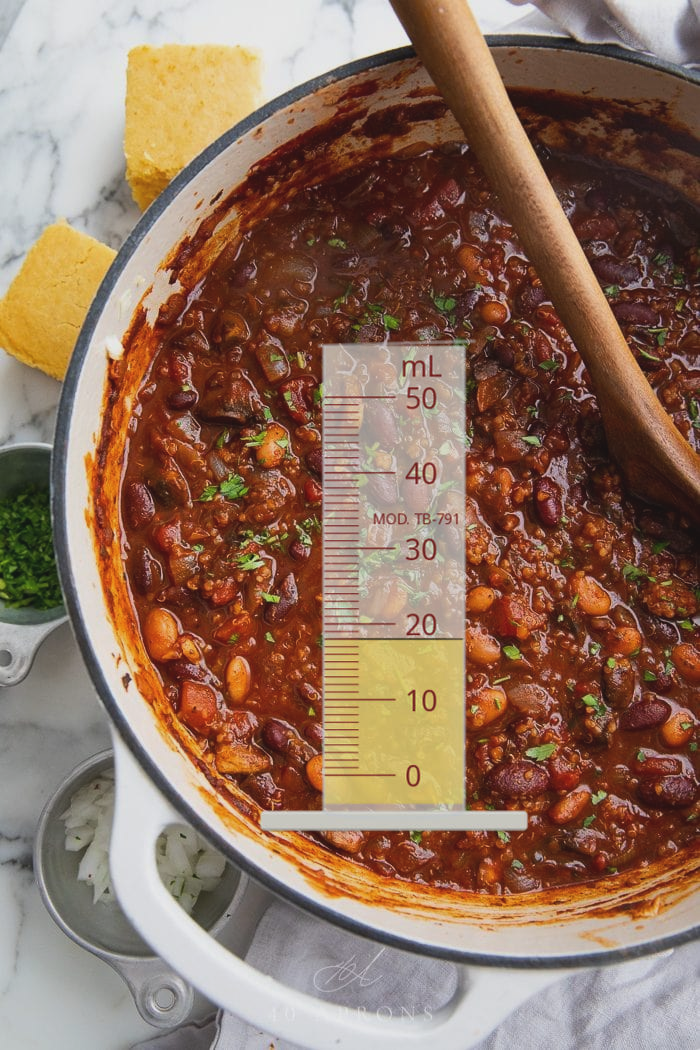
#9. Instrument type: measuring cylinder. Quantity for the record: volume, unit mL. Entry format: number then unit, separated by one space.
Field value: 18 mL
